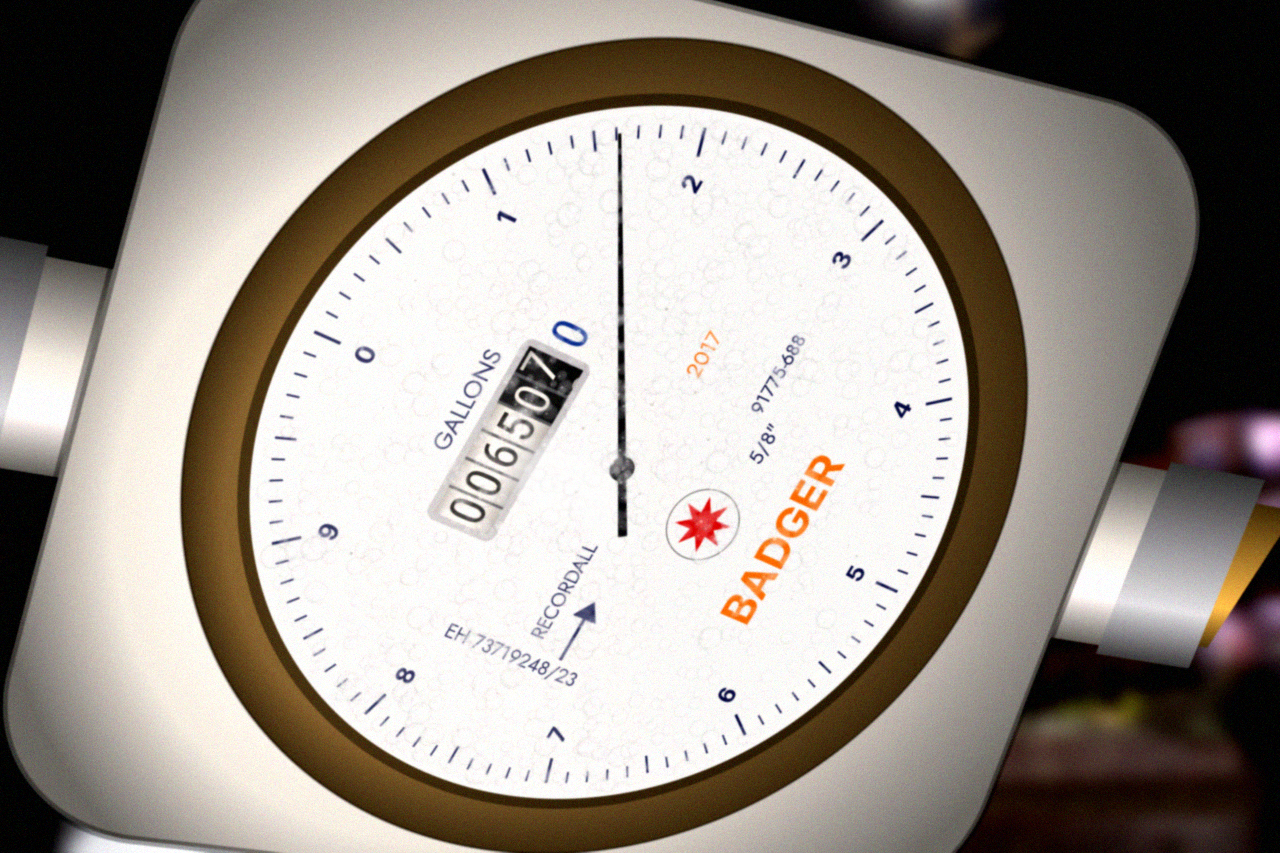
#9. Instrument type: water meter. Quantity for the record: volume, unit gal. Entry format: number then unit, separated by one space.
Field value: 65071.6 gal
